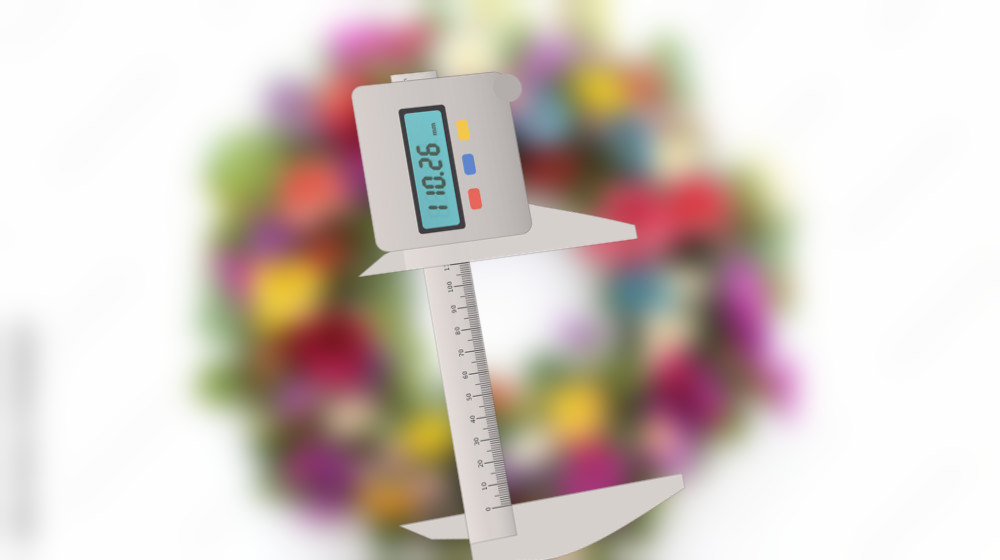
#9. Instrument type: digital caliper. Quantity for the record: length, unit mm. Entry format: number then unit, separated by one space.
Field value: 110.26 mm
